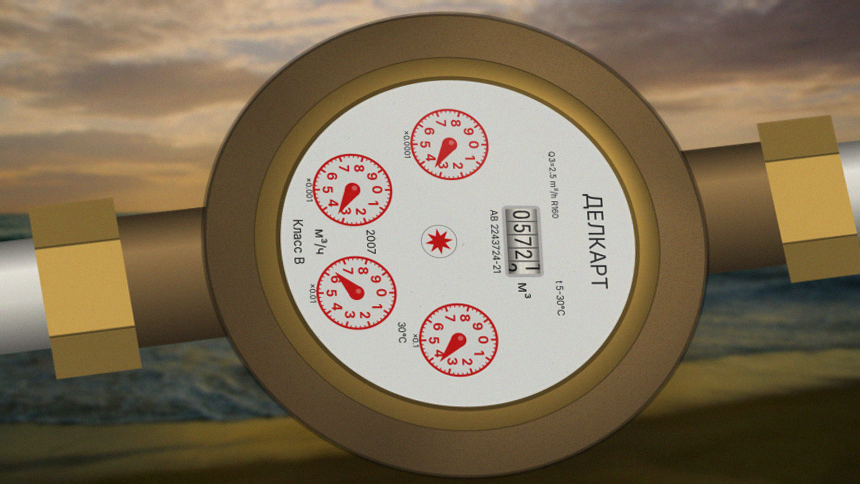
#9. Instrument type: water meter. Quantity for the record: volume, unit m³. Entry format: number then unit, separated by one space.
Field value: 5721.3633 m³
